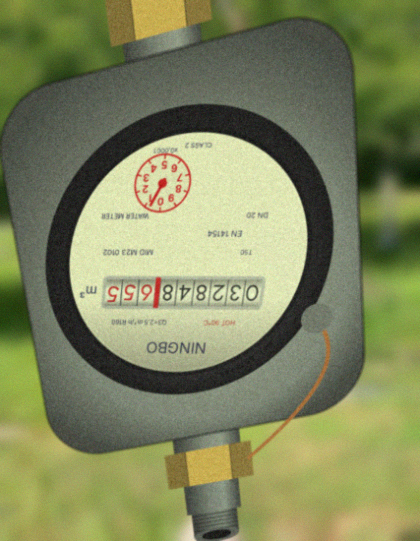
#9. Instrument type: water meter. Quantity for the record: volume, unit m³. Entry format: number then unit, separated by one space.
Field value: 32848.6550 m³
